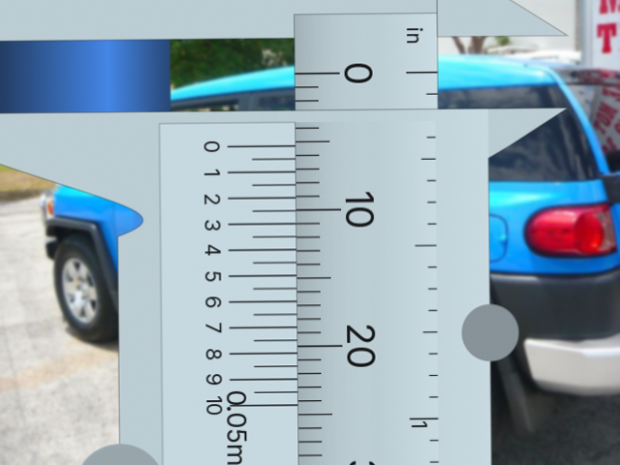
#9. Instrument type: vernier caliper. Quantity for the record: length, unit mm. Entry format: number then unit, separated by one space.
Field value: 5.3 mm
